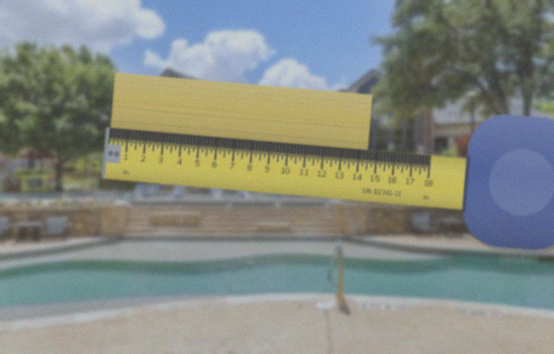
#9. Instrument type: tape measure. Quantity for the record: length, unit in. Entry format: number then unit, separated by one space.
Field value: 14.5 in
